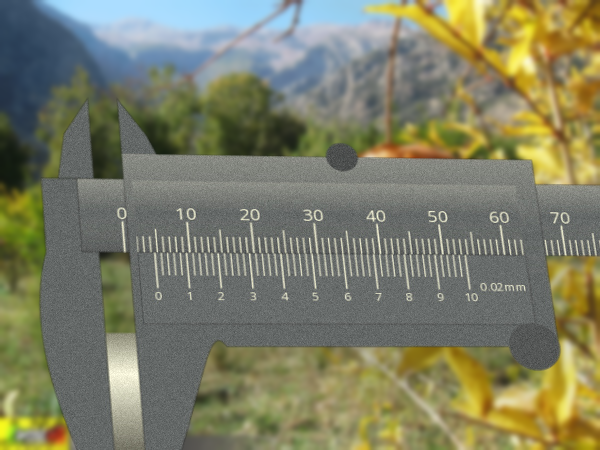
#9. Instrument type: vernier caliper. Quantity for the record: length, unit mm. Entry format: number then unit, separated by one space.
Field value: 4.6 mm
